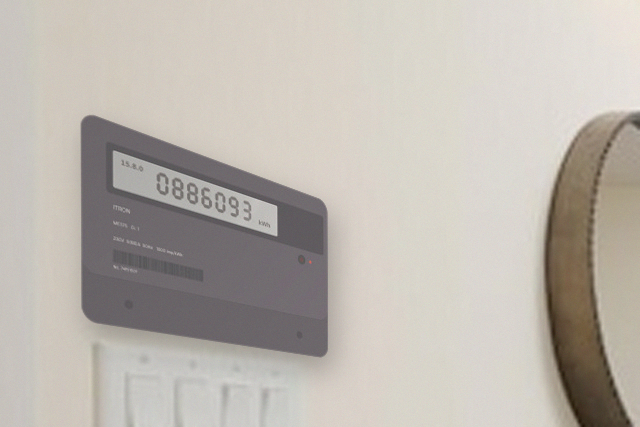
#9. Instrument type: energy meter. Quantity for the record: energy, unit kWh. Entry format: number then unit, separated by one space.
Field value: 886093 kWh
